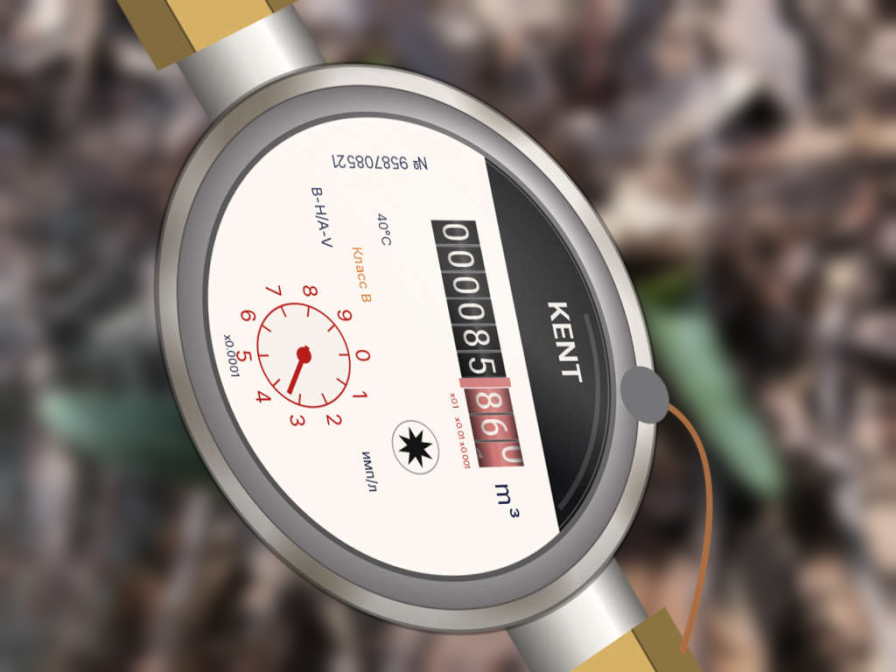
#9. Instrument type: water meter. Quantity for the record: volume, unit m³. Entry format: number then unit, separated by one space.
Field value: 85.8603 m³
